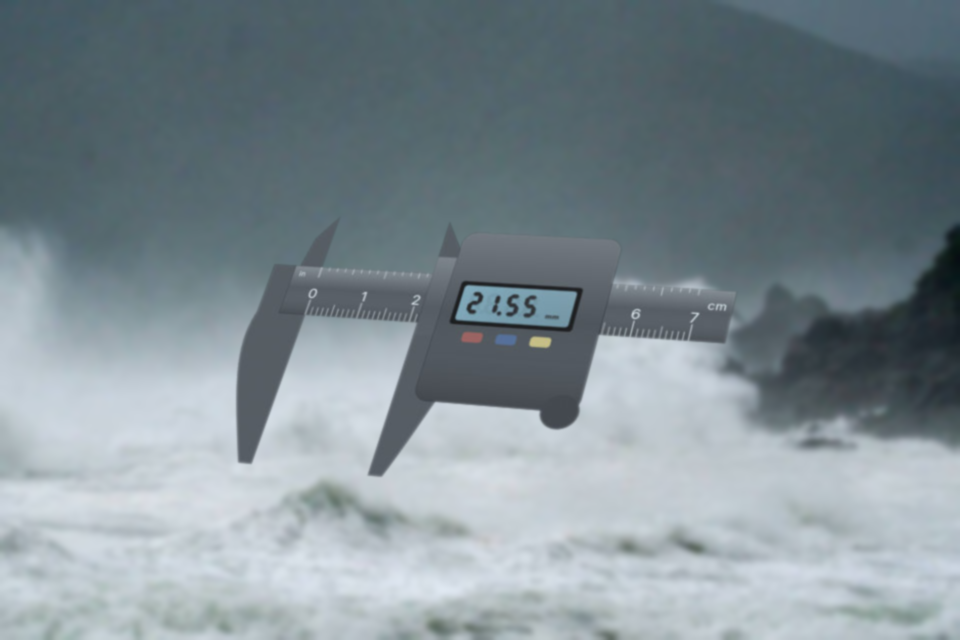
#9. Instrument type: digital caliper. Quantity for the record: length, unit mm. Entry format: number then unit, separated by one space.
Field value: 21.55 mm
